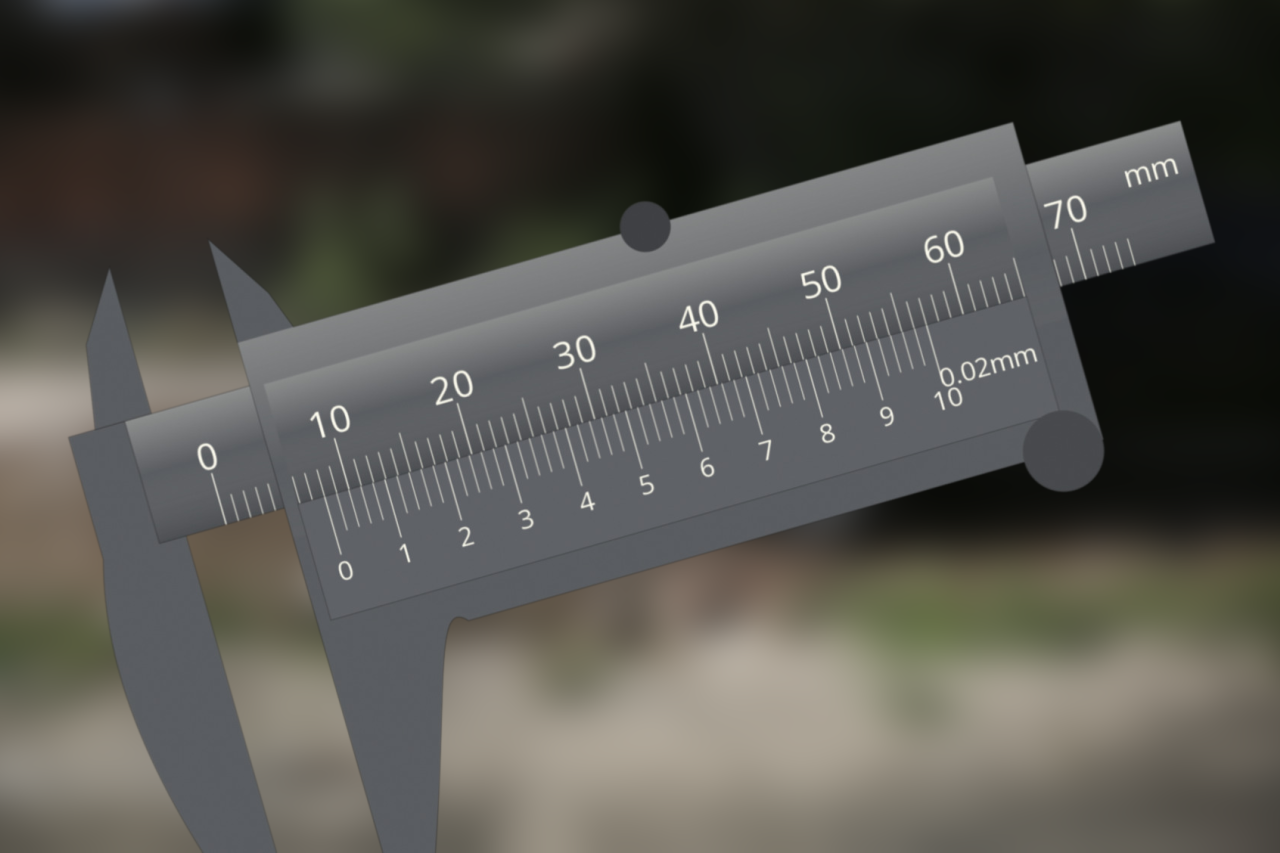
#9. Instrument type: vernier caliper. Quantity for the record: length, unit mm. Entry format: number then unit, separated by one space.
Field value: 8.0 mm
